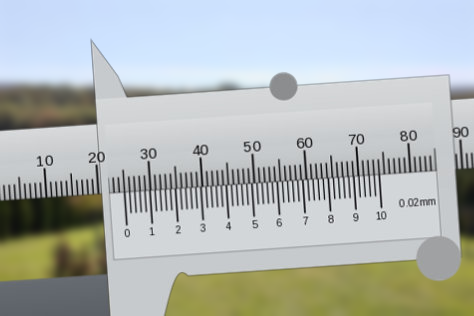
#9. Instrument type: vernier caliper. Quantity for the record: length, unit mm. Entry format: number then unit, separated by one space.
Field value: 25.0 mm
